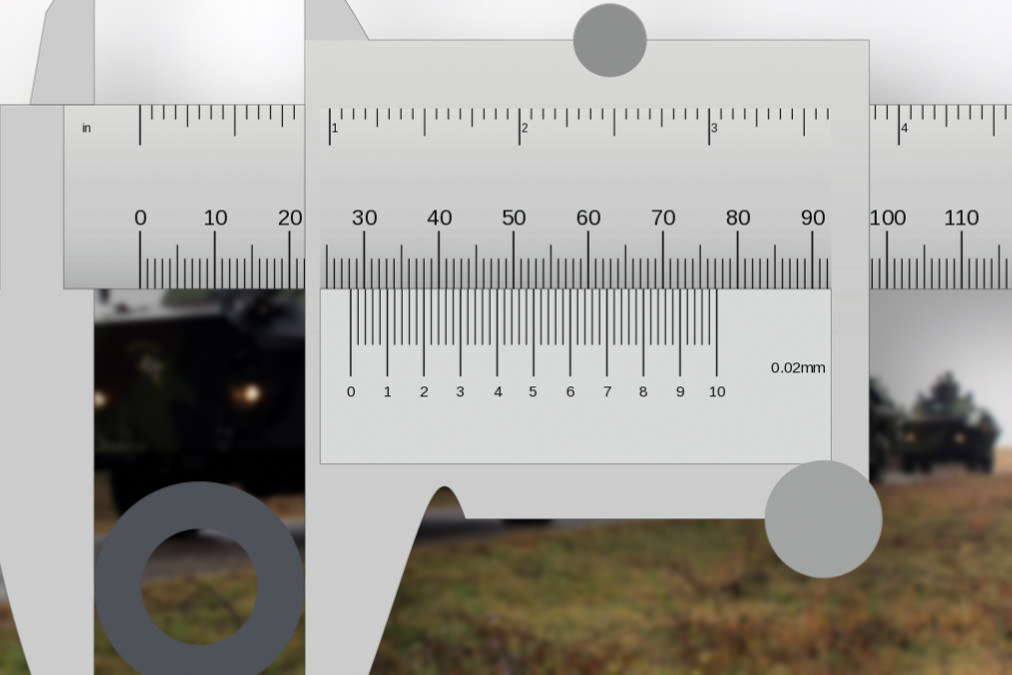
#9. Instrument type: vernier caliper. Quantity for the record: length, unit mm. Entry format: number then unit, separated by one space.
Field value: 28.2 mm
